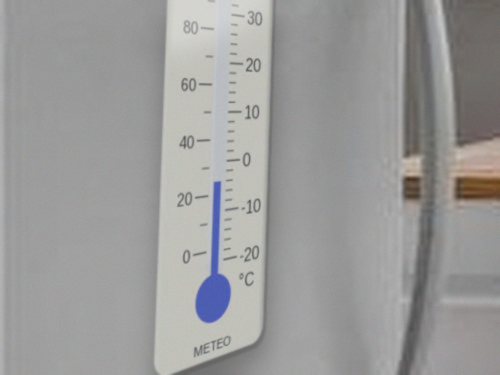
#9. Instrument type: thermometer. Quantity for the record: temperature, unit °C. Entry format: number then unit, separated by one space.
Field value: -4 °C
